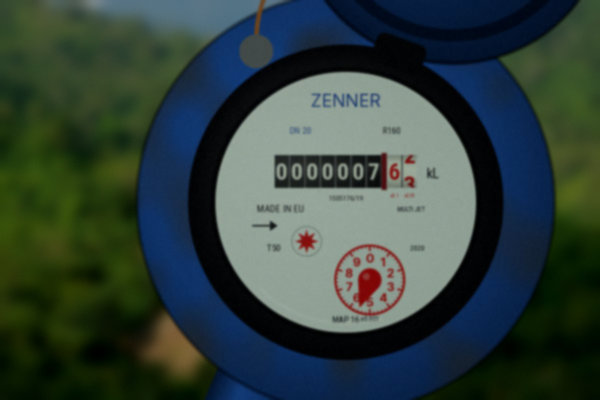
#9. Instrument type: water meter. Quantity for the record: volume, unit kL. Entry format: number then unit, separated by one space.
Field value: 7.625 kL
